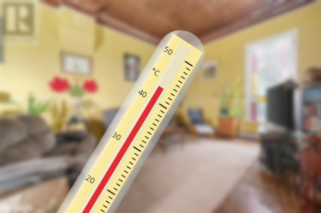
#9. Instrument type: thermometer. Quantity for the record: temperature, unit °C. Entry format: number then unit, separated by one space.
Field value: 43 °C
